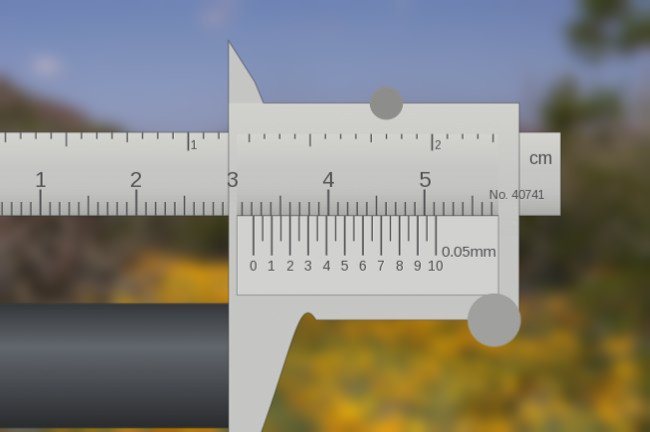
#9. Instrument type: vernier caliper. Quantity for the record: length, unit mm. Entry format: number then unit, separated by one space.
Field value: 32.2 mm
